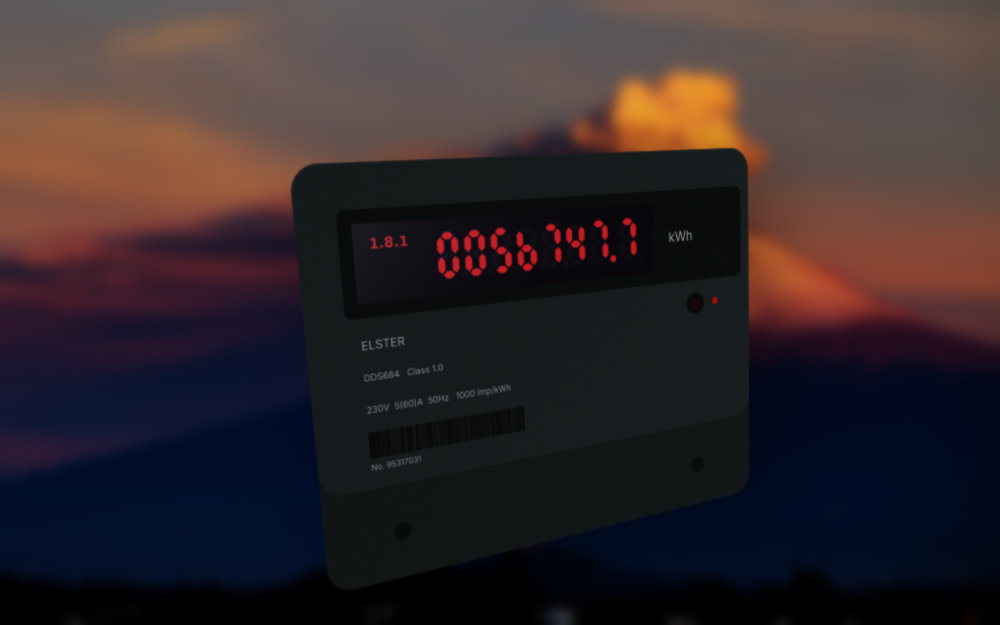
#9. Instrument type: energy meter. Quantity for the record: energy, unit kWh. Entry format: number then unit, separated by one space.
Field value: 56747.7 kWh
